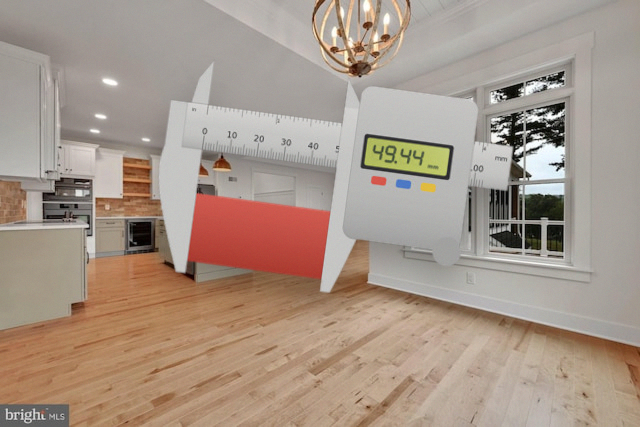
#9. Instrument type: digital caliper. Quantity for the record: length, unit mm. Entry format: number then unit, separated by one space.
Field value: 49.44 mm
